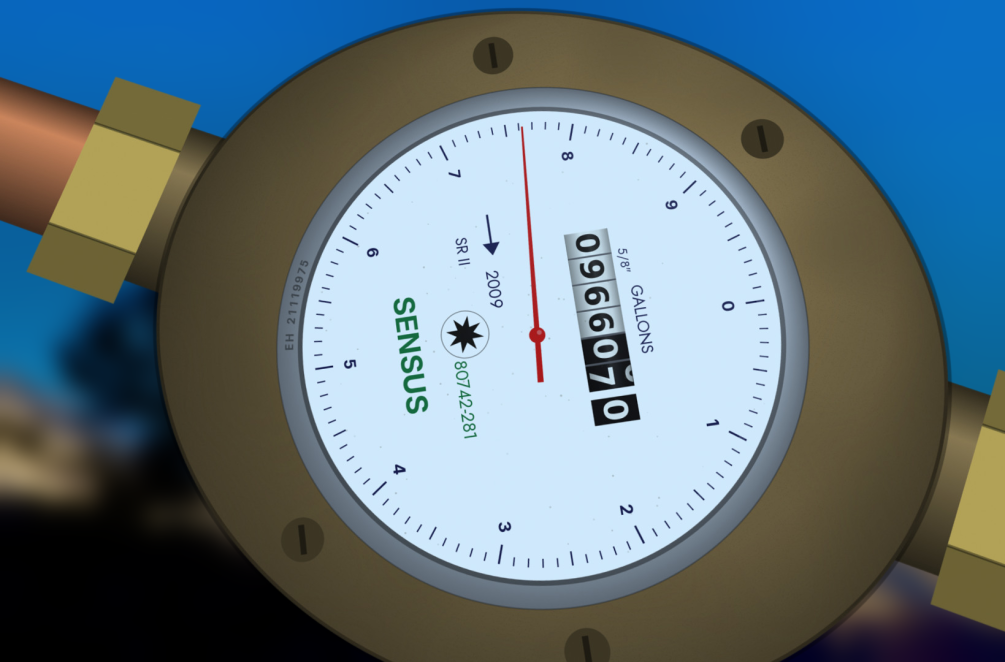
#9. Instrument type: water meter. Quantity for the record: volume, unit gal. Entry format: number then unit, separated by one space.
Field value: 966067.6 gal
